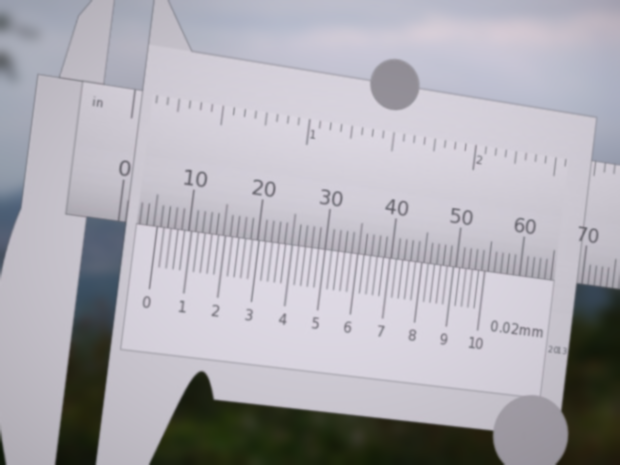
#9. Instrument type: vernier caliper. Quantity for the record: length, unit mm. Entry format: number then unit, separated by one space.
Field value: 5.5 mm
